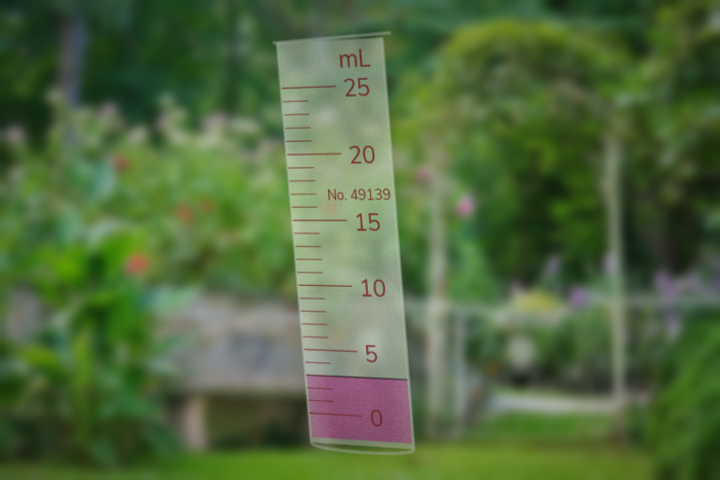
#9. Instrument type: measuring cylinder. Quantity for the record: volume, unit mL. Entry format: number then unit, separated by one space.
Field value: 3 mL
